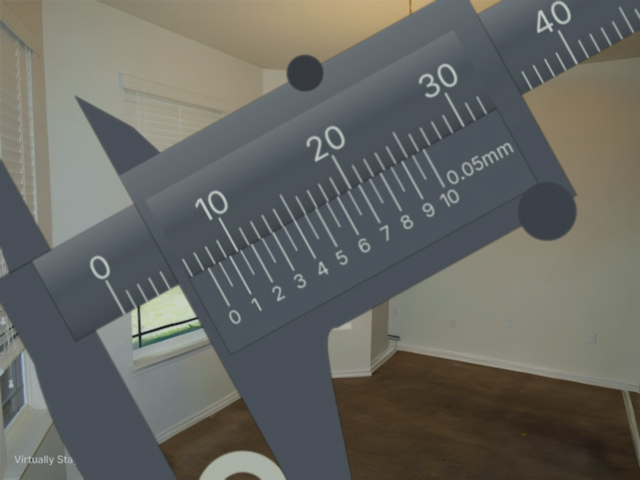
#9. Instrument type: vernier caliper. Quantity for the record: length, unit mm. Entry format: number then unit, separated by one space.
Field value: 7.4 mm
